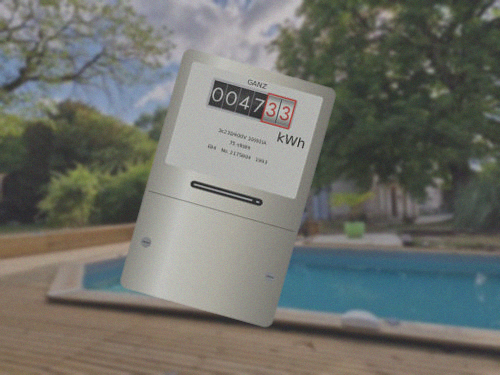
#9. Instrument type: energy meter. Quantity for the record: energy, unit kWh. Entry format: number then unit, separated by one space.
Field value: 47.33 kWh
